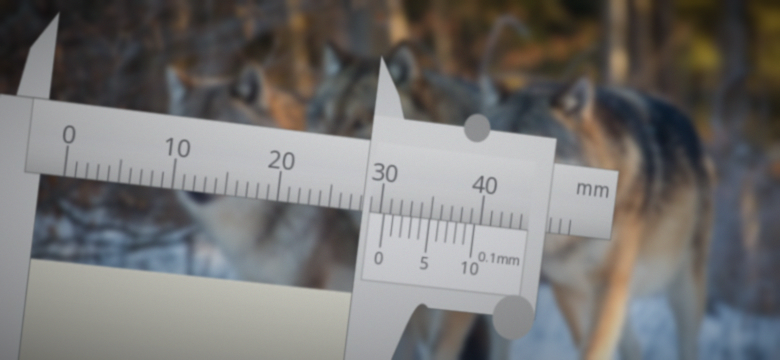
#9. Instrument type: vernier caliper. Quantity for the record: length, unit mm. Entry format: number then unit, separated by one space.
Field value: 30.4 mm
